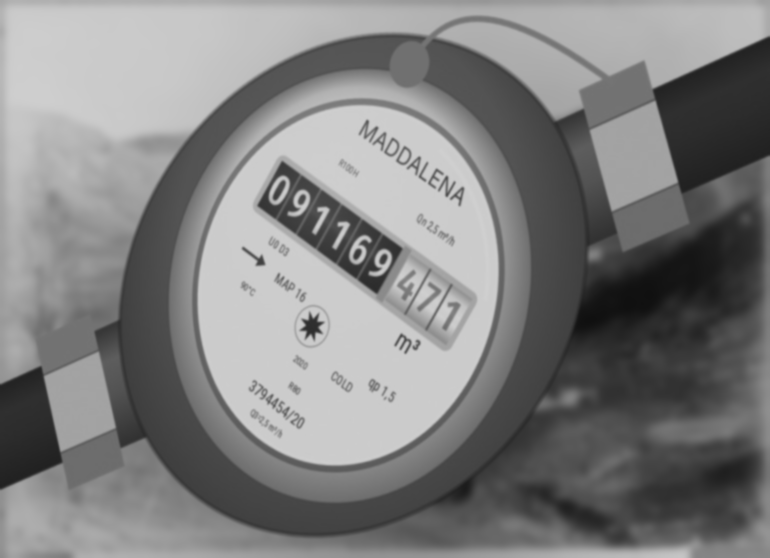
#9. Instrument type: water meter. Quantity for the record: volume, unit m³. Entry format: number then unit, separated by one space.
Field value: 91169.471 m³
